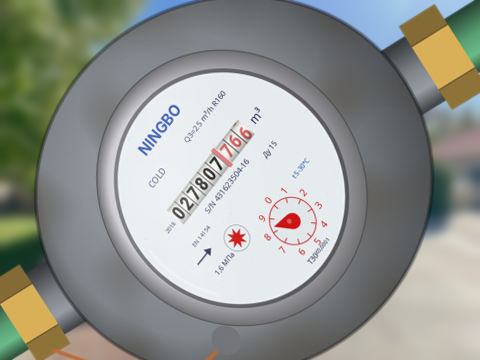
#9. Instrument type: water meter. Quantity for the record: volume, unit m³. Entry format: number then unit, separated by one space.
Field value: 27807.7658 m³
